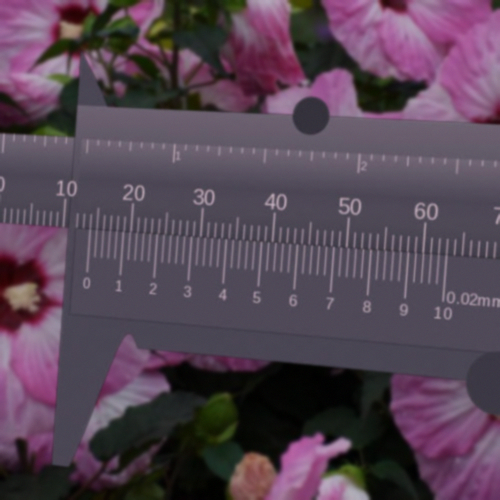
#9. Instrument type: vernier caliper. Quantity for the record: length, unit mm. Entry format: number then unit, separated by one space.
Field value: 14.0 mm
